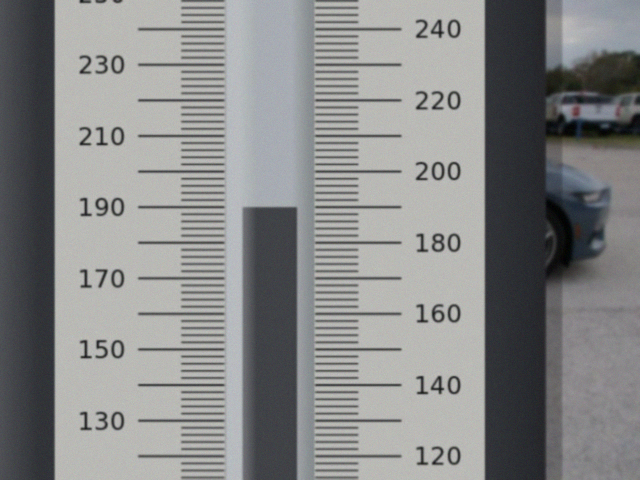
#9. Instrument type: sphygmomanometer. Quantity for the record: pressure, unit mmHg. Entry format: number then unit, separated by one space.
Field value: 190 mmHg
